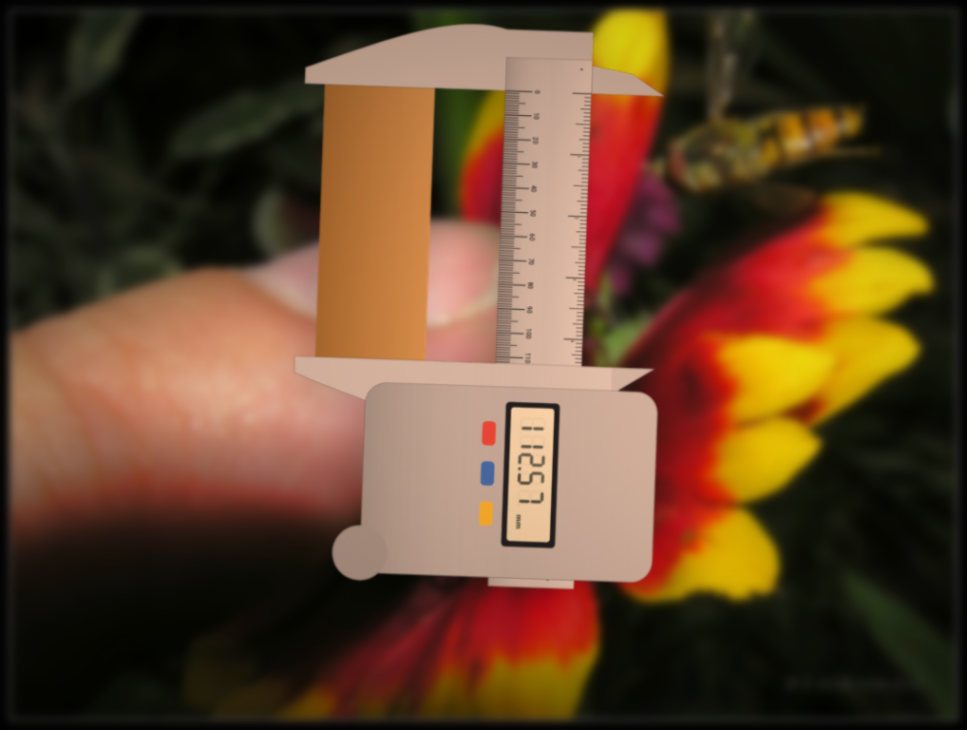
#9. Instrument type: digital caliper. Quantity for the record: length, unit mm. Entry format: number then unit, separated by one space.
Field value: 112.57 mm
